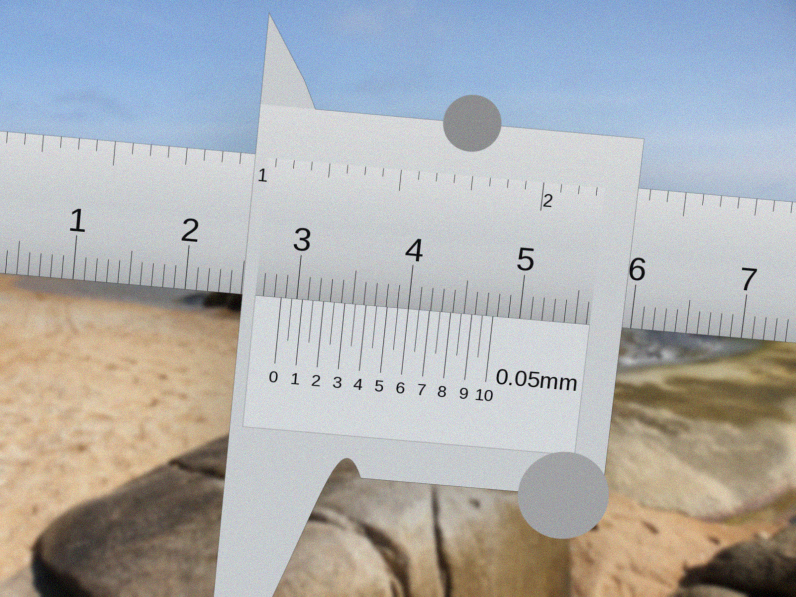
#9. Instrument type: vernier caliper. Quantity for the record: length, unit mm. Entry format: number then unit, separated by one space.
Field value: 28.6 mm
